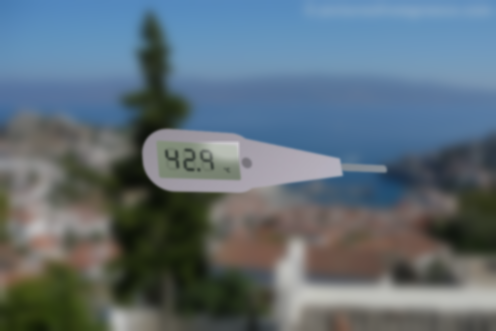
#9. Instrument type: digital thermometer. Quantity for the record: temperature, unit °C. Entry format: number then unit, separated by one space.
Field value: 42.9 °C
